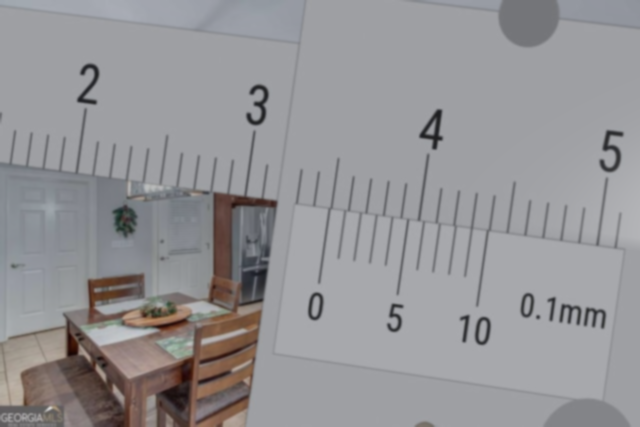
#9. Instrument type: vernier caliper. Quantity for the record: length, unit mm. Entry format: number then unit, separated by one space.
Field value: 34.9 mm
